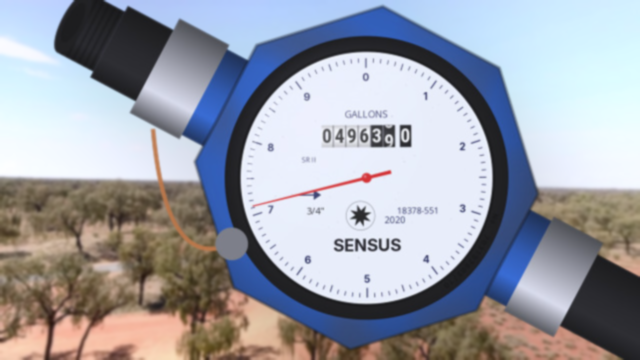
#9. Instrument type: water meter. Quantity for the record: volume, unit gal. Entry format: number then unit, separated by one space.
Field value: 496387.1 gal
